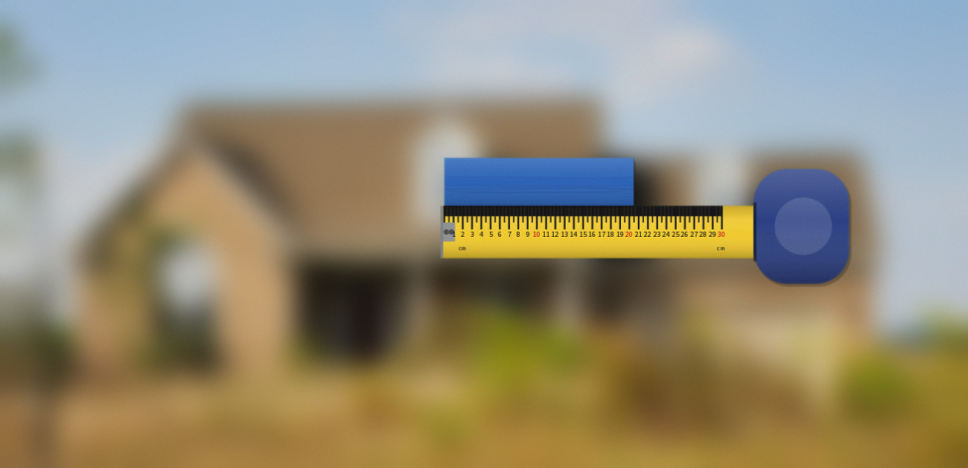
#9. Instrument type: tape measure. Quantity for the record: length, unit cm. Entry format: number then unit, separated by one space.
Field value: 20.5 cm
